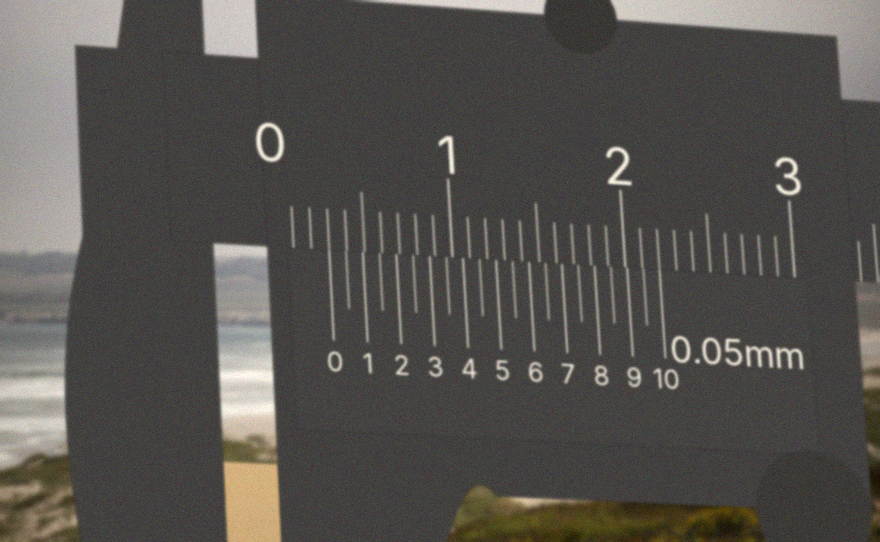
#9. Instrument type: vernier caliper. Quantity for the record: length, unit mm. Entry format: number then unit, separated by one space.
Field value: 3.0 mm
